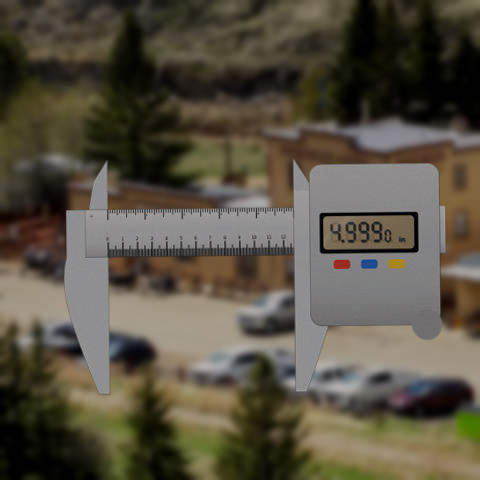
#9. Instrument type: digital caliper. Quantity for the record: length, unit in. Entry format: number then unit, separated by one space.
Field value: 4.9990 in
